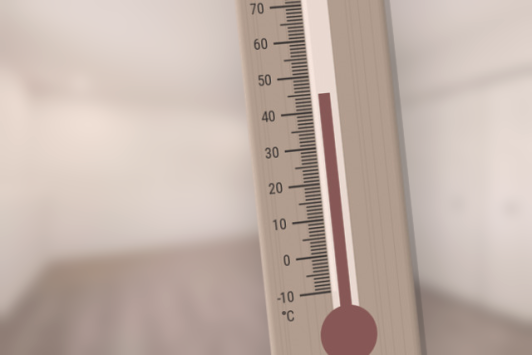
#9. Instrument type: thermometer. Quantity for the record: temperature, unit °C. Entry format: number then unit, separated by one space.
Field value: 45 °C
